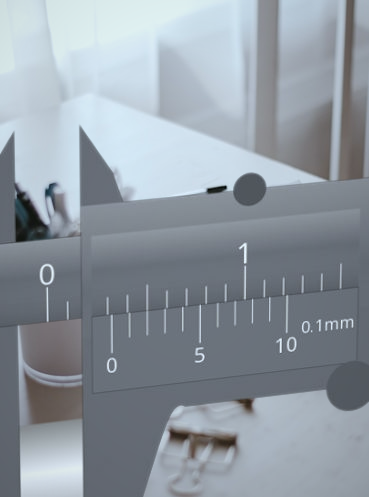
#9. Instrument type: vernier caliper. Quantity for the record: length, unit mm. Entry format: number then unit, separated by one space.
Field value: 3.2 mm
